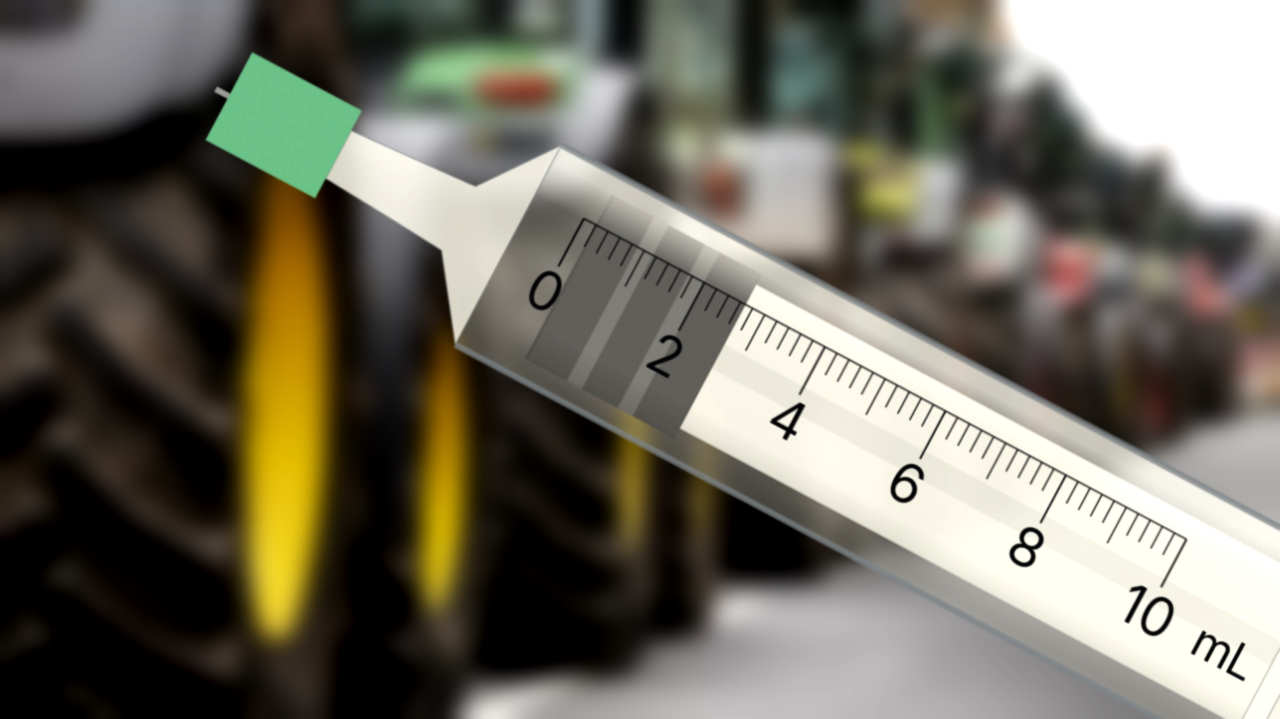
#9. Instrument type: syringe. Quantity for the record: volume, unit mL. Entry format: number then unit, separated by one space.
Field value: 0.2 mL
